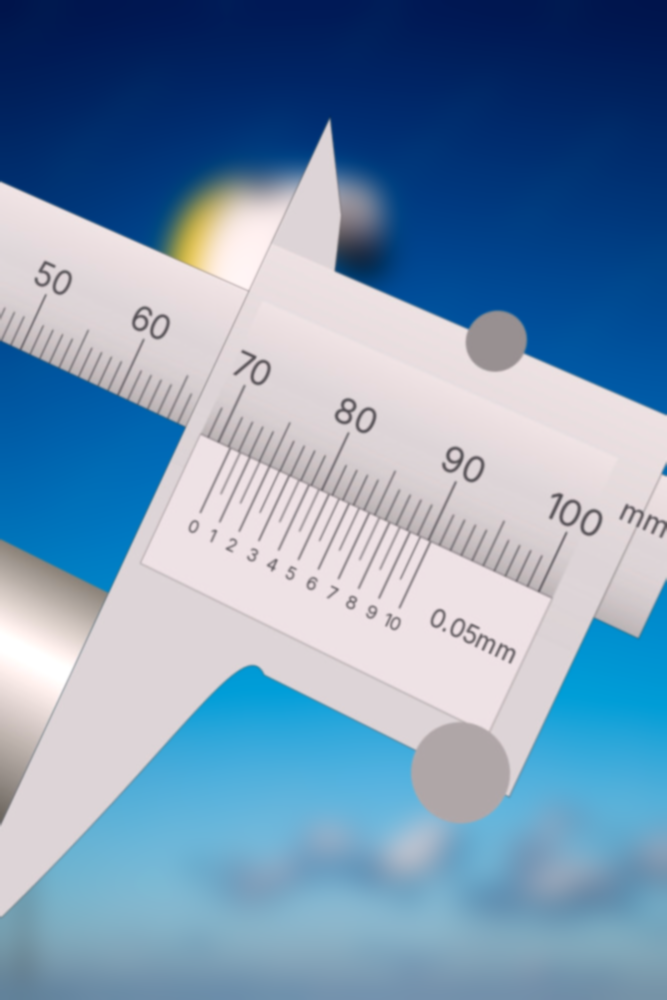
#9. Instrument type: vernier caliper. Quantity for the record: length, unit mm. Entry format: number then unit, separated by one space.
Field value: 71.2 mm
